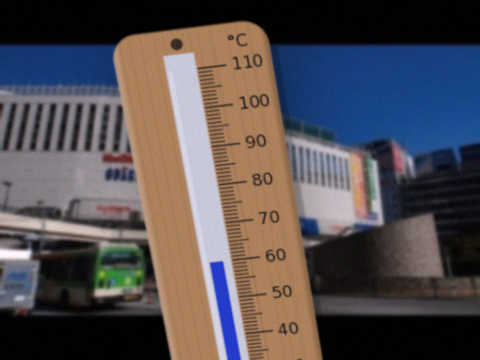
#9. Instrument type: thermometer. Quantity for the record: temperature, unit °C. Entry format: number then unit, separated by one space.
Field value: 60 °C
